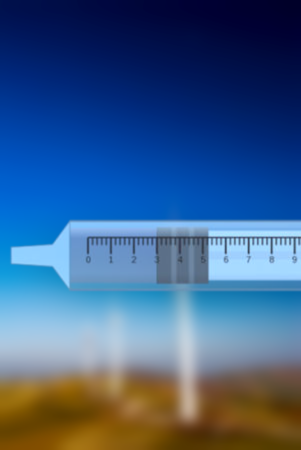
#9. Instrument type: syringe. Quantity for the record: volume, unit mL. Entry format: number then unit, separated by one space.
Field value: 3 mL
